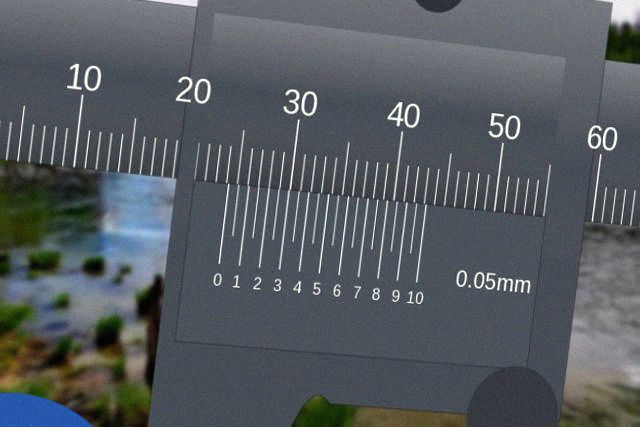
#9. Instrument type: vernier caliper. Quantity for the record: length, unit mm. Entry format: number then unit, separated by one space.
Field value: 24.2 mm
